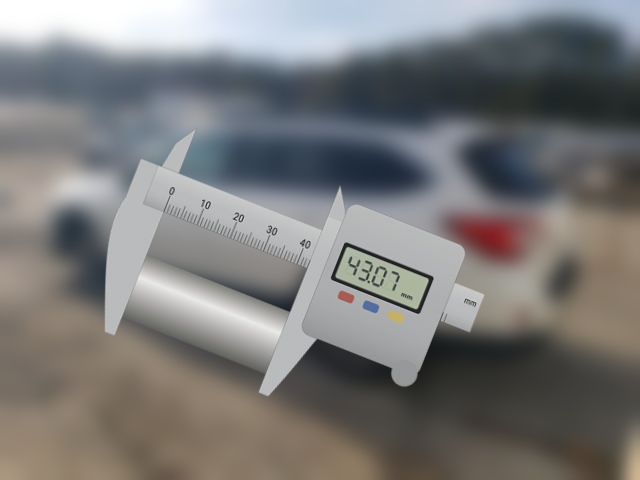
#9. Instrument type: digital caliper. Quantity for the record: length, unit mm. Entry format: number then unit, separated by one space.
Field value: 43.07 mm
